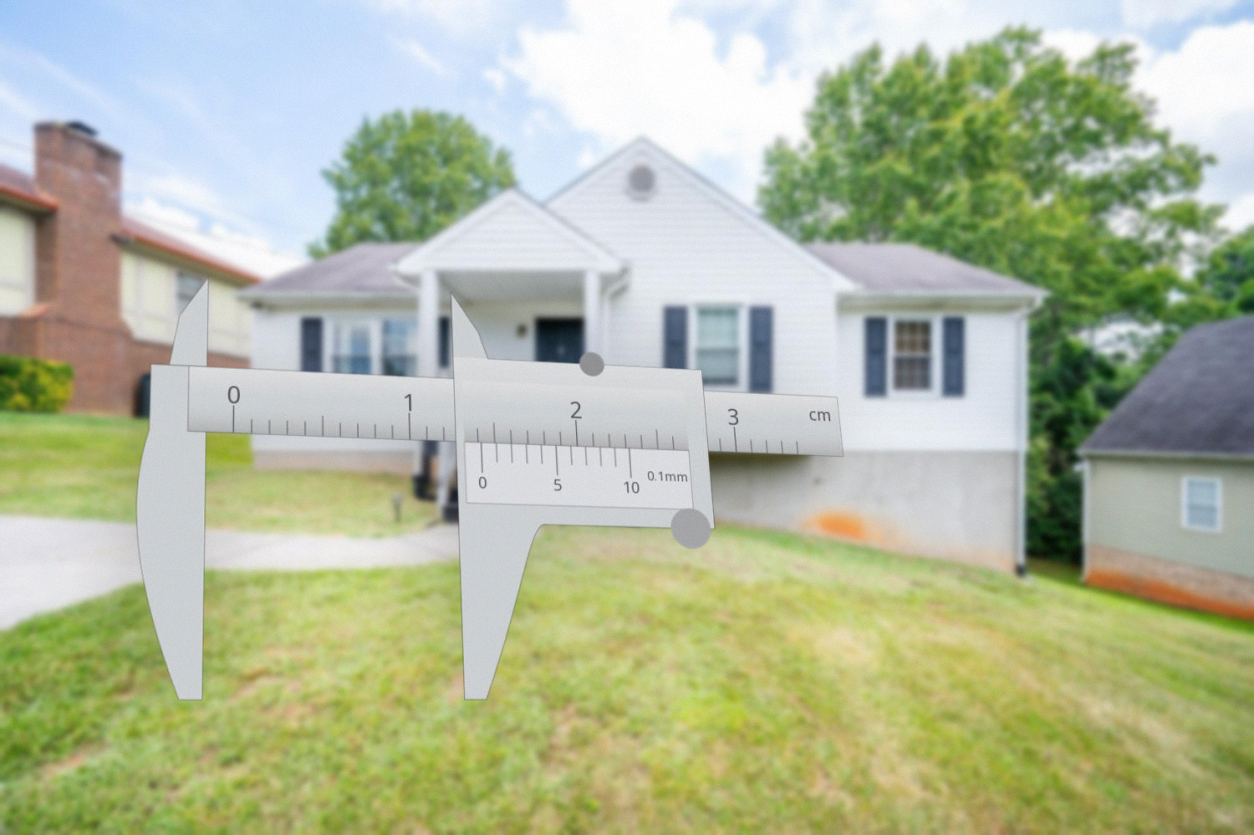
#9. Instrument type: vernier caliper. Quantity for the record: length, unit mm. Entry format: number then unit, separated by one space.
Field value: 14.2 mm
